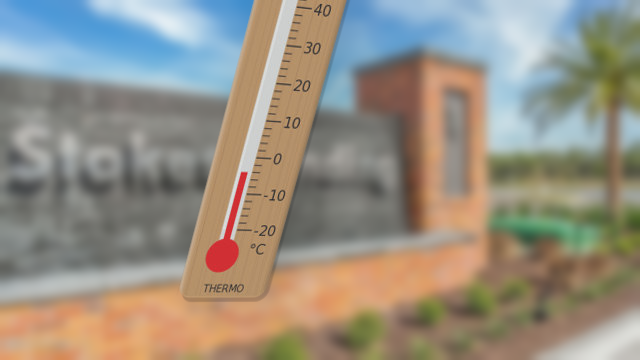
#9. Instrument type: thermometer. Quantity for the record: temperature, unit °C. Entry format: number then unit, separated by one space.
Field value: -4 °C
